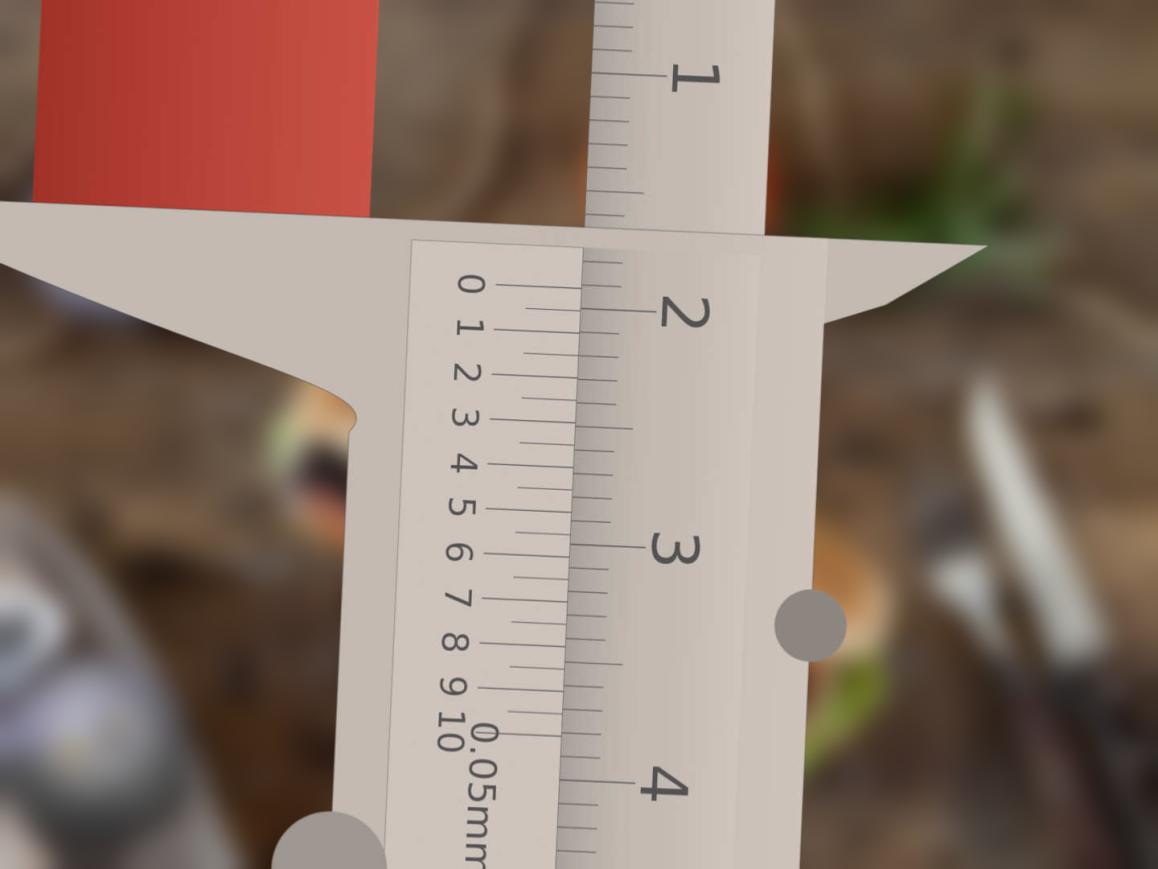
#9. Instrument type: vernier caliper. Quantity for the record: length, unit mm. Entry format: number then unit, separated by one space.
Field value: 19.15 mm
